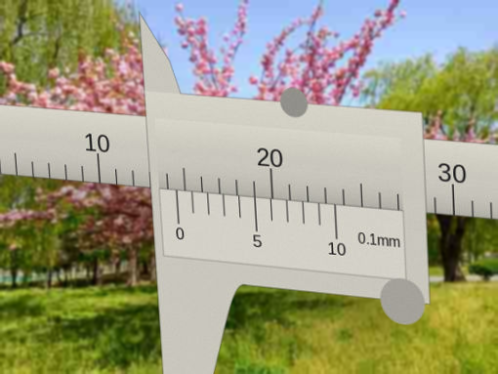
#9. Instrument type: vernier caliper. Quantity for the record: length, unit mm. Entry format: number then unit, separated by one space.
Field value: 14.5 mm
